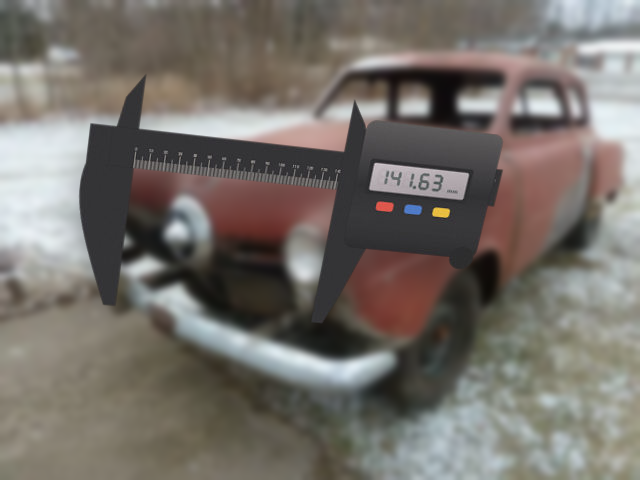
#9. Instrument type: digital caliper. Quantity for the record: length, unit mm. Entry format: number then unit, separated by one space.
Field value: 141.63 mm
